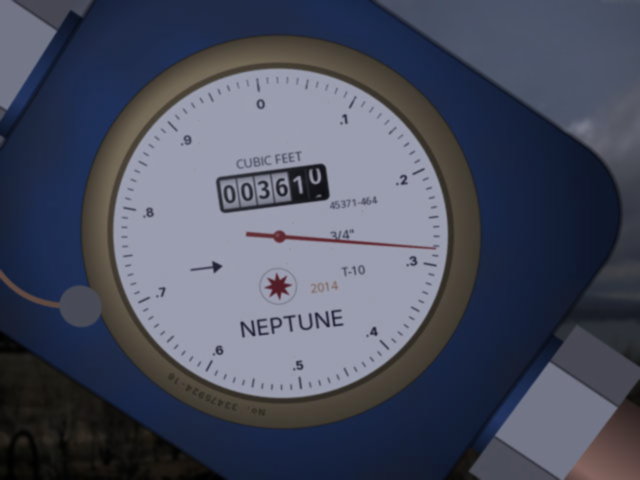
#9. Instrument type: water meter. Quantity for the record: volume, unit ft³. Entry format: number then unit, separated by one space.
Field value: 3610.28 ft³
